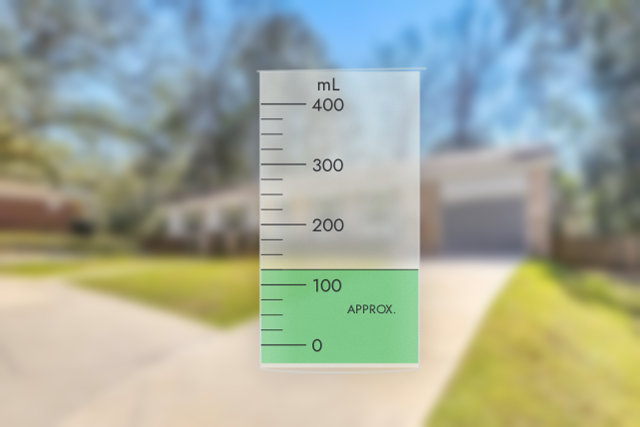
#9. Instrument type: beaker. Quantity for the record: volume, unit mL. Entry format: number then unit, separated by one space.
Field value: 125 mL
